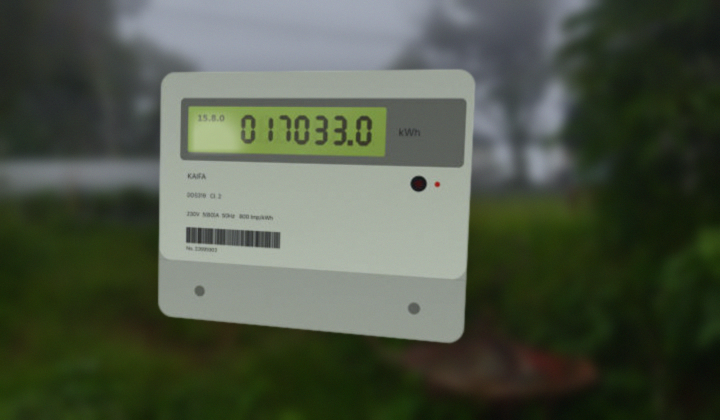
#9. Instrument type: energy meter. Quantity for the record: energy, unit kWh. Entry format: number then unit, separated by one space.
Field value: 17033.0 kWh
